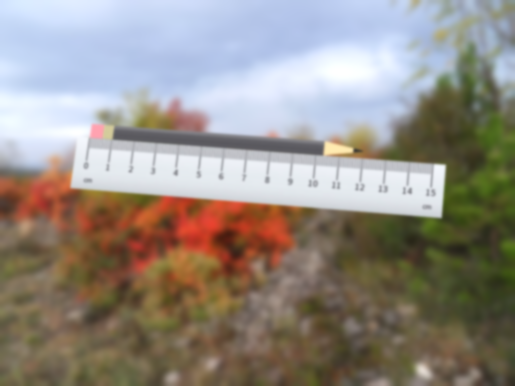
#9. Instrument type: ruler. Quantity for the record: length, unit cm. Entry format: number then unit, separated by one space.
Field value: 12 cm
